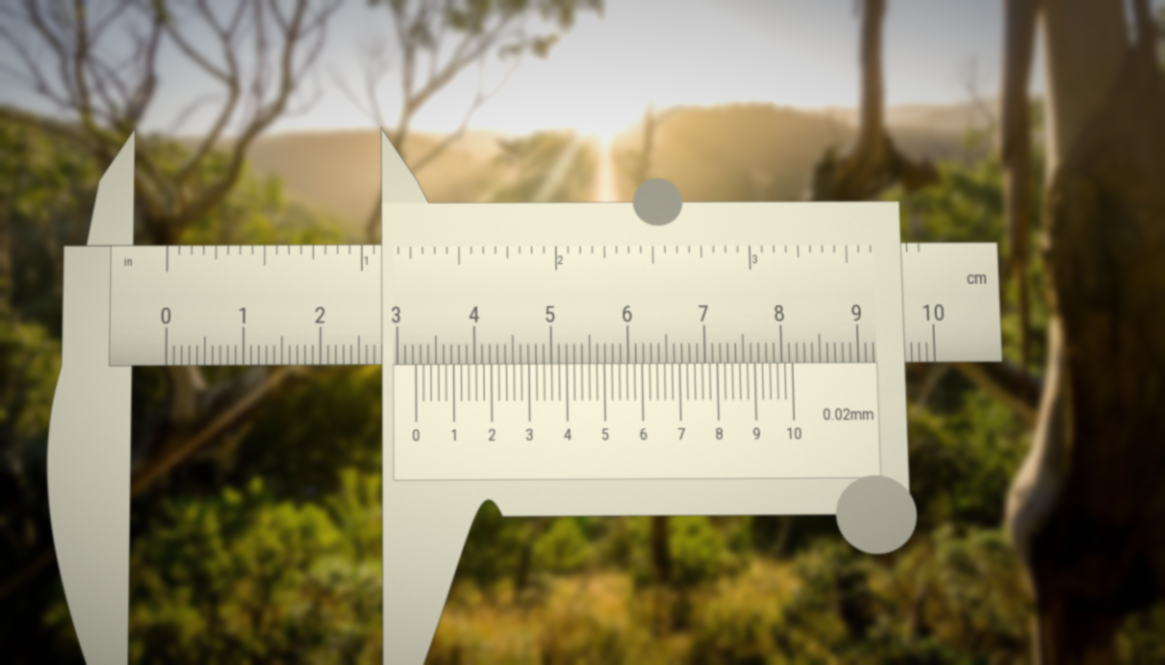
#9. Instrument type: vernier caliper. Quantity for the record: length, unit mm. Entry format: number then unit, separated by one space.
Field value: 32.4 mm
